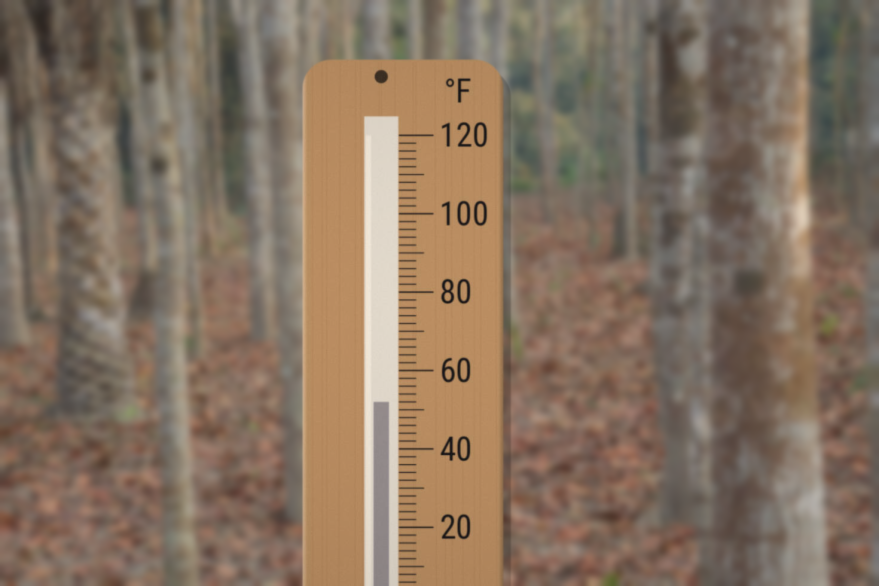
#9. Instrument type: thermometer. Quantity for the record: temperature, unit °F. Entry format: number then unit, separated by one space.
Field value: 52 °F
